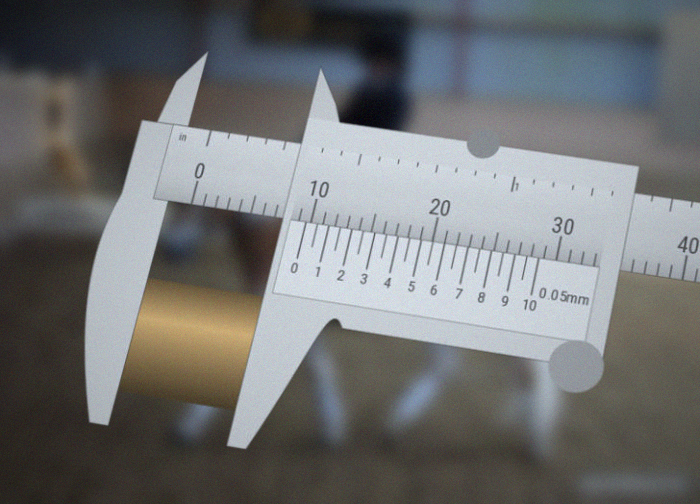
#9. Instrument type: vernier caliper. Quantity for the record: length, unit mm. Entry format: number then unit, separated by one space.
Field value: 9.6 mm
